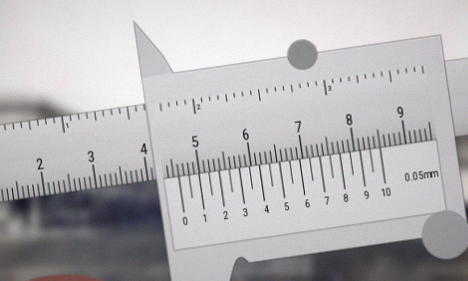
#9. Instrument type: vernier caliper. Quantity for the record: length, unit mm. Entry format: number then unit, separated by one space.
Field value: 46.0 mm
